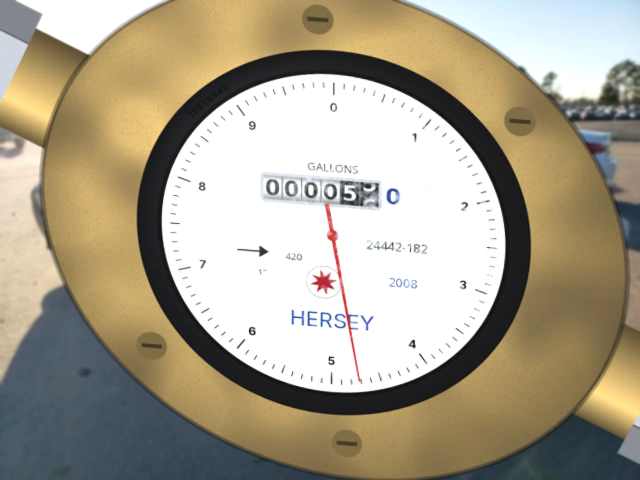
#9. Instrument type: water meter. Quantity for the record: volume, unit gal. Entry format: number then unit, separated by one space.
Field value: 554.7 gal
